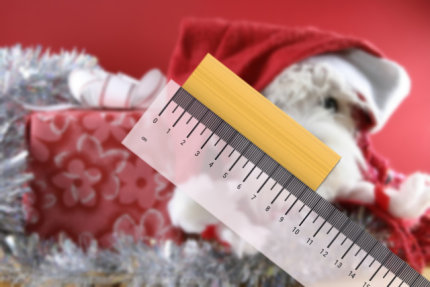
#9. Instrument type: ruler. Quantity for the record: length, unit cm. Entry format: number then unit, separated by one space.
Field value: 9.5 cm
